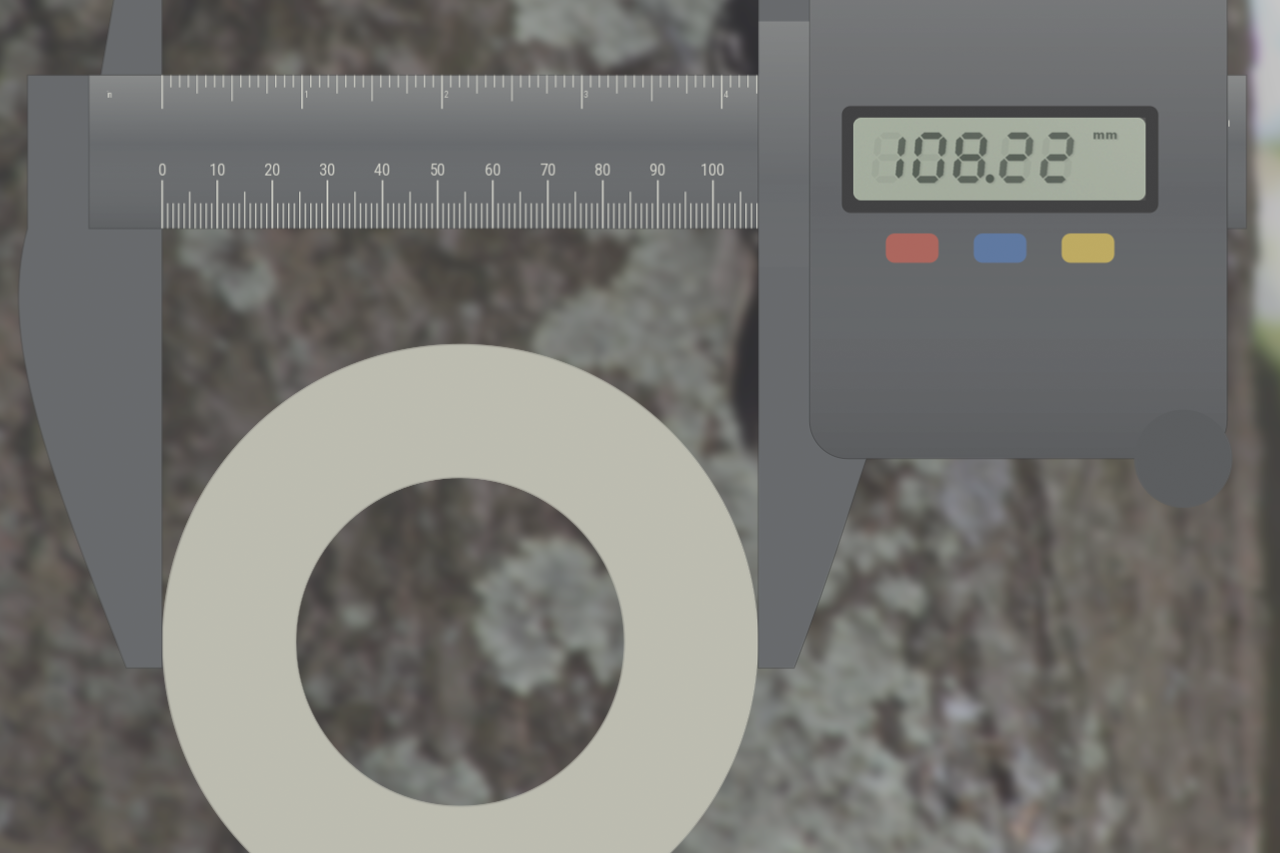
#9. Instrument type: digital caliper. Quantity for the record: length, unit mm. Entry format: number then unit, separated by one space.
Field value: 108.22 mm
